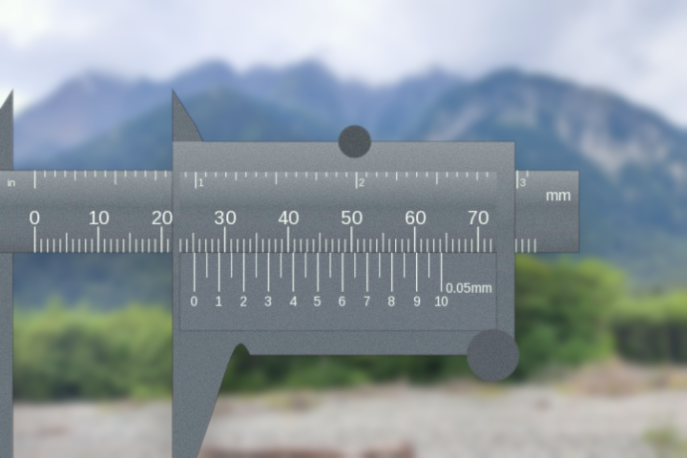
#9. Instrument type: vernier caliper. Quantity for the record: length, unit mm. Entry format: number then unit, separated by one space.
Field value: 25.2 mm
